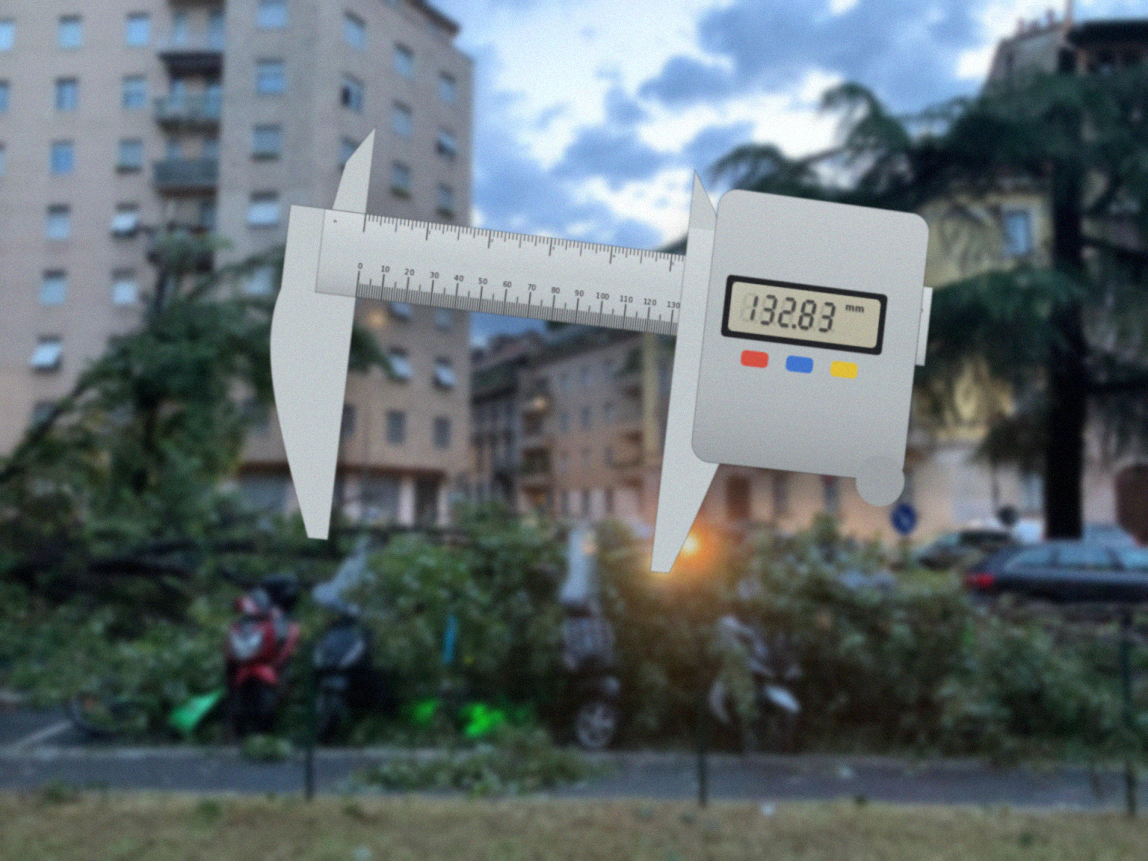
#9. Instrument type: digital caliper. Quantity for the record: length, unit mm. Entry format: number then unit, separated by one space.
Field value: 132.83 mm
